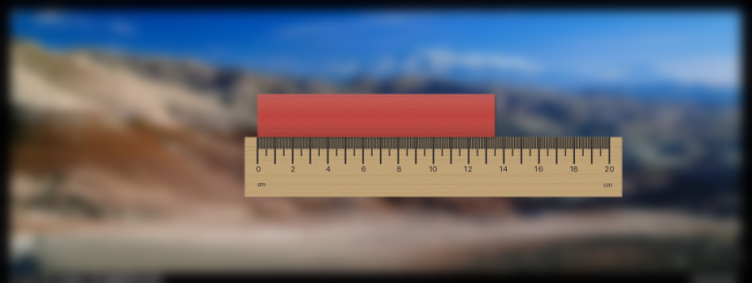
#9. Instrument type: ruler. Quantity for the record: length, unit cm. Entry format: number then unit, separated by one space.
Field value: 13.5 cm
